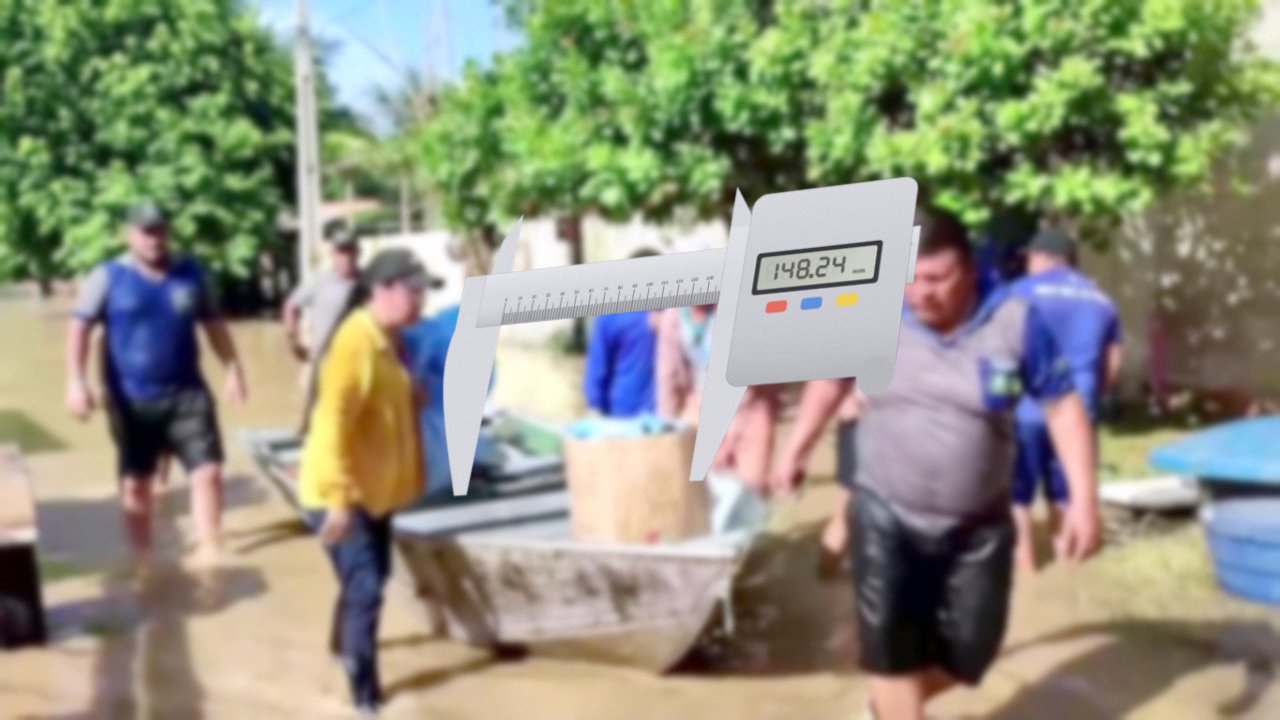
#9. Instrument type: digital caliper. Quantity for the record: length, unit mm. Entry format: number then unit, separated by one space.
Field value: 148.24 mm
